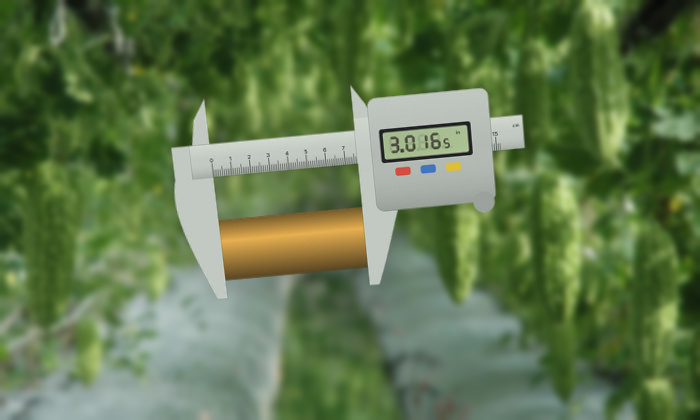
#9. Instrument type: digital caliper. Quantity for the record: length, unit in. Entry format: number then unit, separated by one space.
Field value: 3.0165 in
